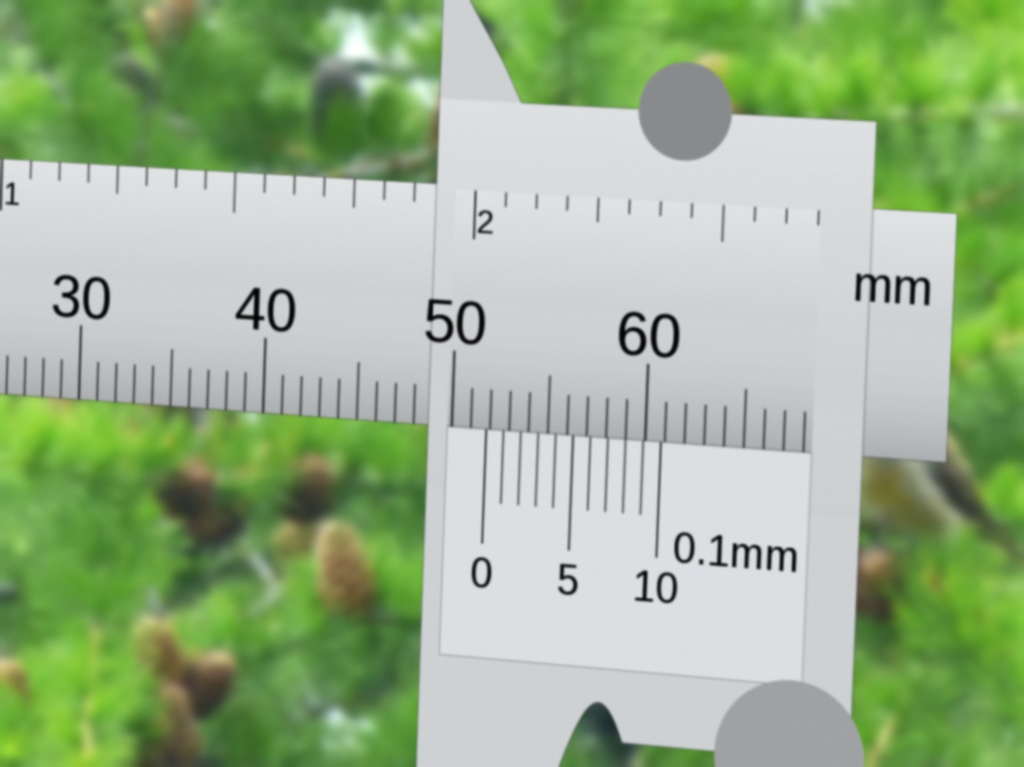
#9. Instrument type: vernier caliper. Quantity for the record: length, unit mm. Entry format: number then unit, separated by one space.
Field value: 51.8 mm
